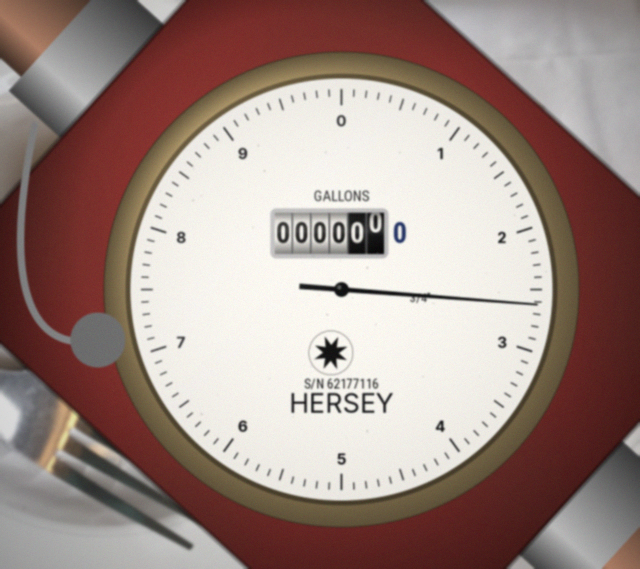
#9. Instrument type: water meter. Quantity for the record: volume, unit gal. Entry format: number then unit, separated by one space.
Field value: 2.6 gal
